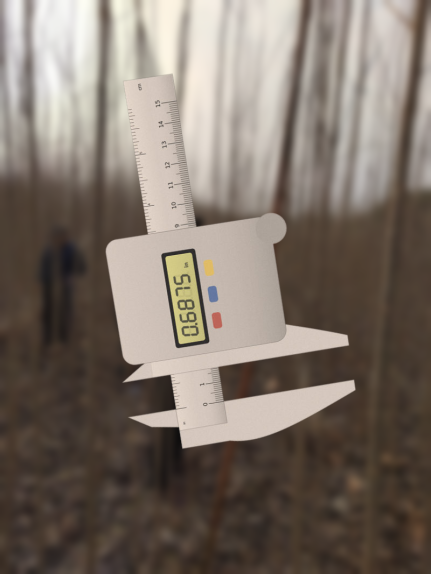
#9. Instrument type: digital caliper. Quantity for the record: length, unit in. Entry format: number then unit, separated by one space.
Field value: 0.6875 in
